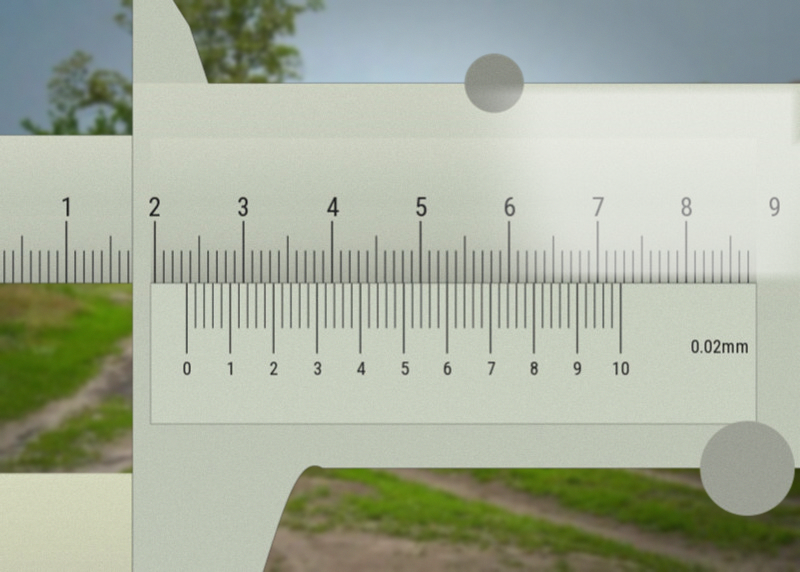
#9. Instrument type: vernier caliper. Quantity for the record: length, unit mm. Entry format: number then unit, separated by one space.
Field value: 23.6 mm
